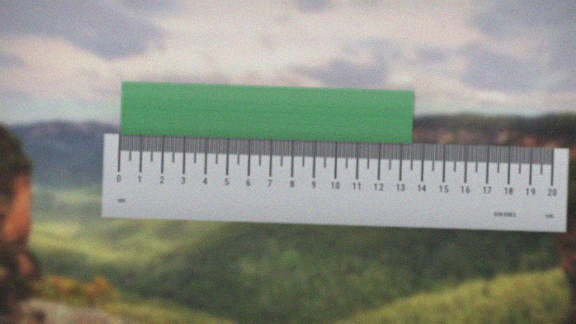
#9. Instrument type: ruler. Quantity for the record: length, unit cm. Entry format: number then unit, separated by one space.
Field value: 13.5 cm
